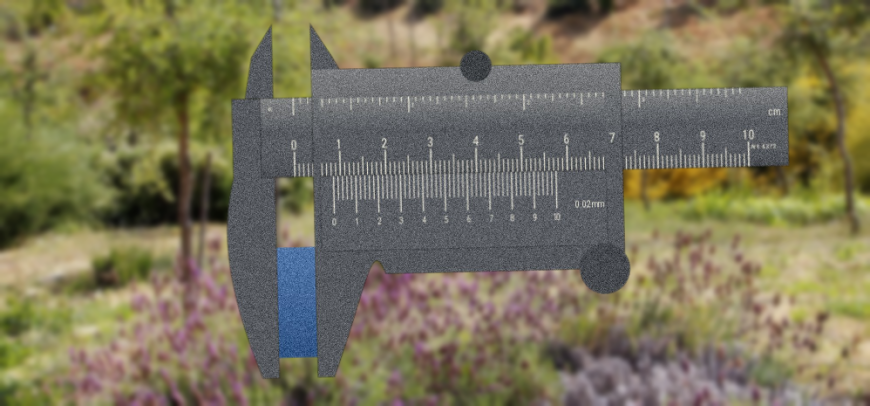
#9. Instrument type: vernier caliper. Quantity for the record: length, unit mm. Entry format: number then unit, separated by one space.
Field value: 8.5 mm
